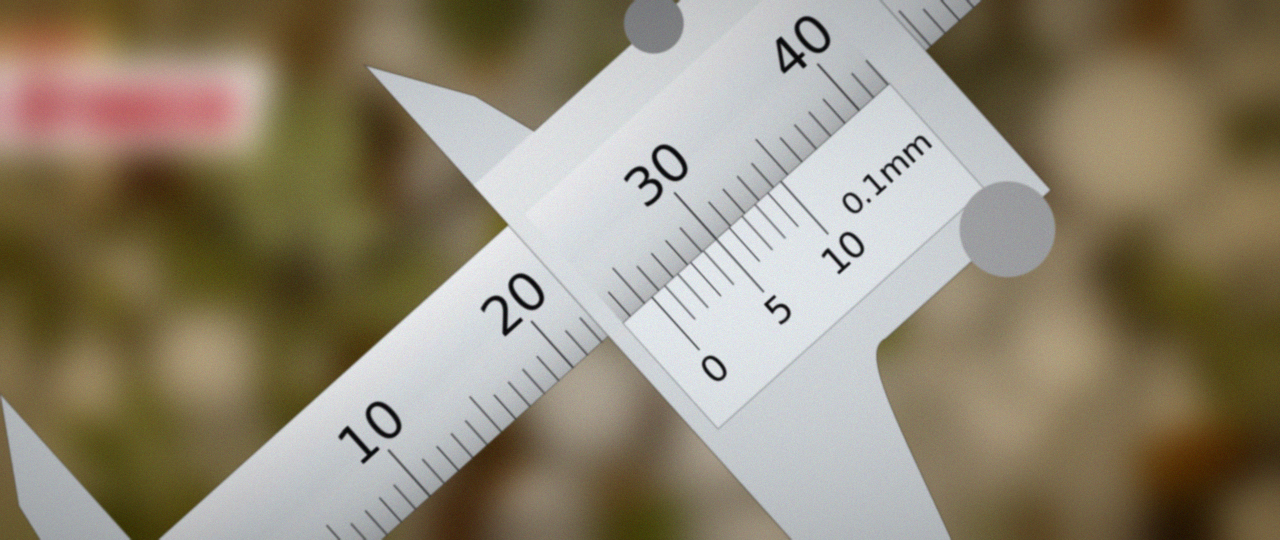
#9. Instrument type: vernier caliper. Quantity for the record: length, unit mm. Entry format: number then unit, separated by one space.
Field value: 25.5 mm
